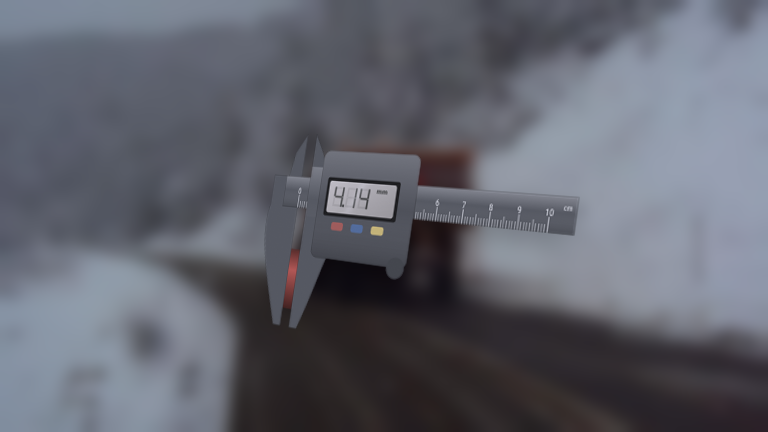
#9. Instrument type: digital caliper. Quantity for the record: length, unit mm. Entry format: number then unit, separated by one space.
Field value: 4.14 mm
